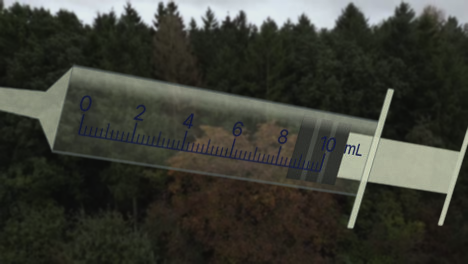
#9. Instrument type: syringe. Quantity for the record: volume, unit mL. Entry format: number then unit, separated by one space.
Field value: 8.6 mL
